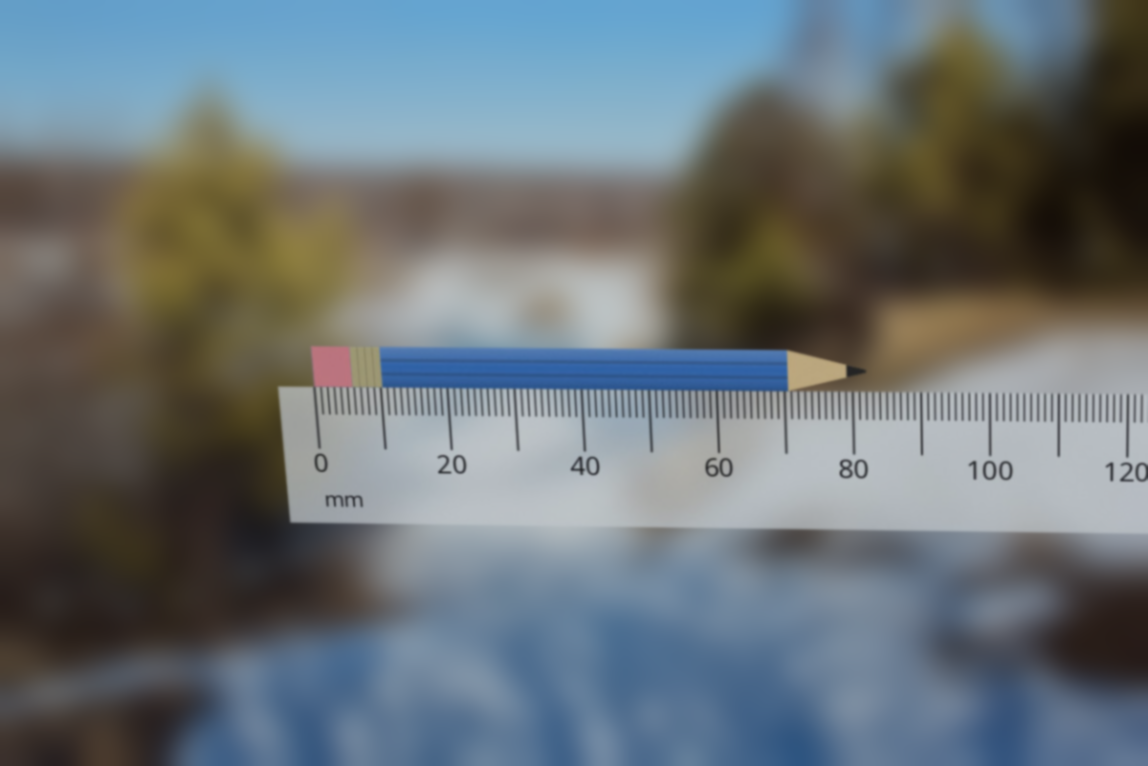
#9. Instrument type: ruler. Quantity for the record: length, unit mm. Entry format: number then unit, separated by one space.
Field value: 82 mm
